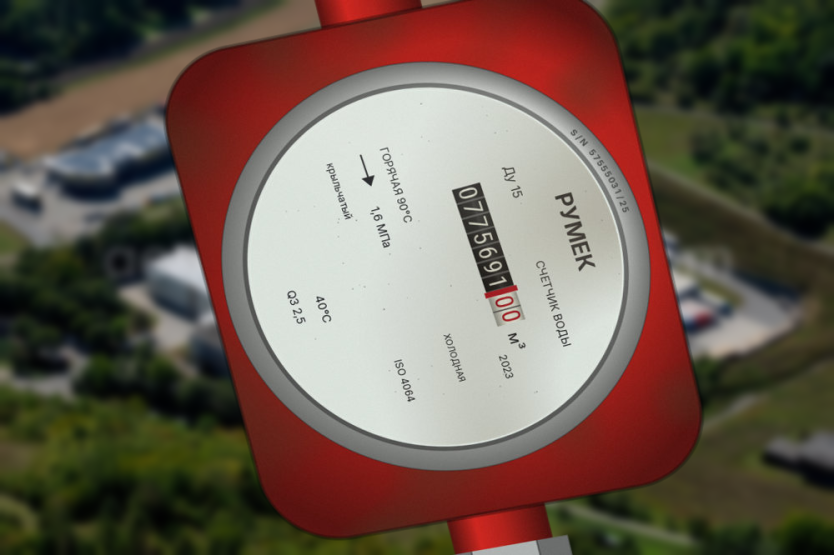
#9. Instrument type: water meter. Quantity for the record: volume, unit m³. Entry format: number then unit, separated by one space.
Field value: 775691.00 m³
